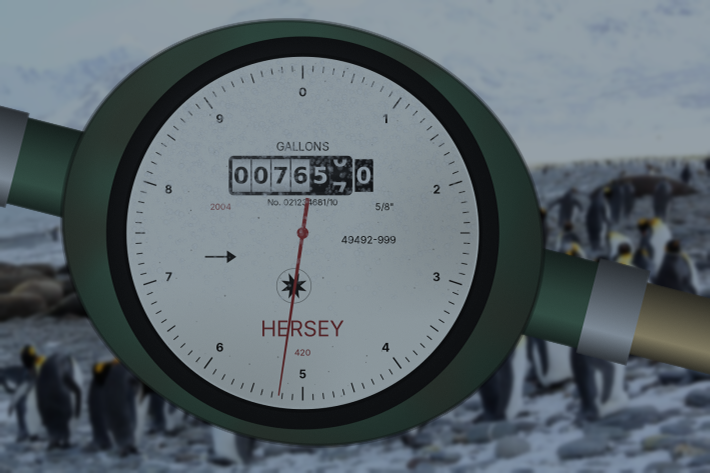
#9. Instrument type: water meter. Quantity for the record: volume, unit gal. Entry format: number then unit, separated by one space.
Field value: 76565.2 gal
